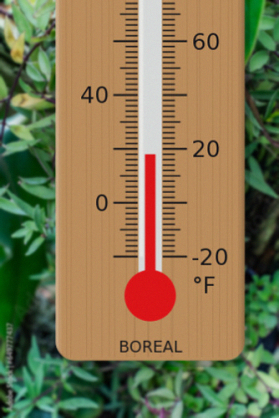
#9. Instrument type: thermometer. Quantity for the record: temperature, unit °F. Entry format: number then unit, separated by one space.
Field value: 18 °F
